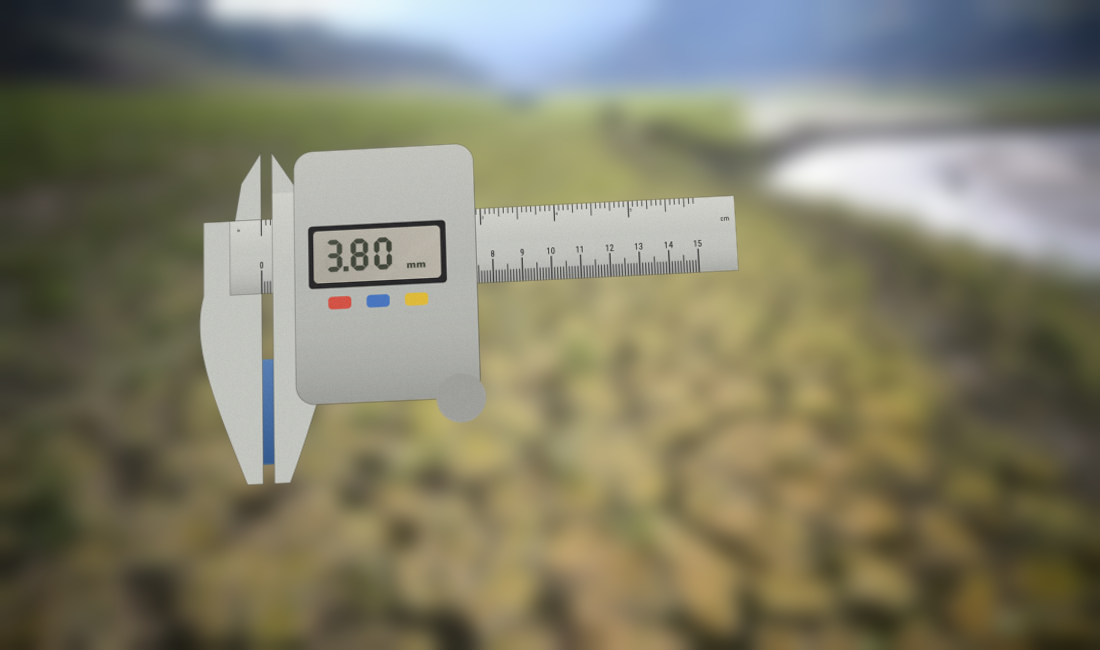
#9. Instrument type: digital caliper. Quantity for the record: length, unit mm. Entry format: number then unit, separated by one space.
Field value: 3.80 mm
